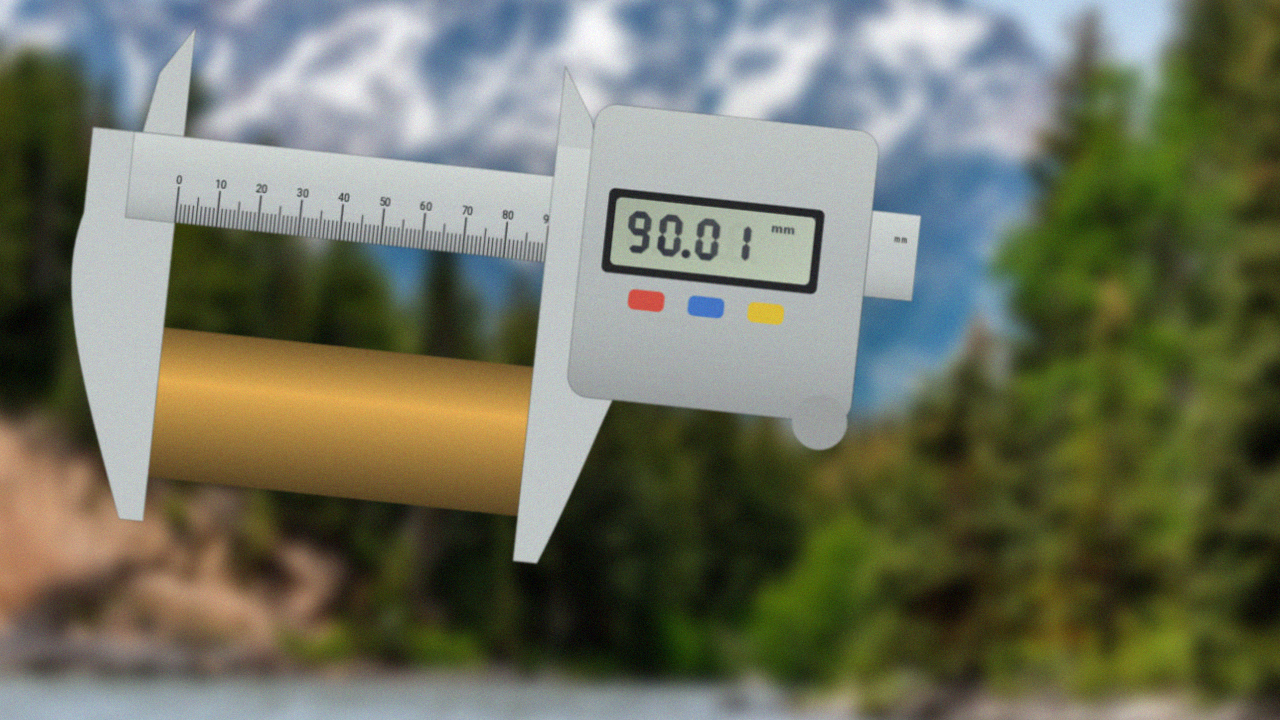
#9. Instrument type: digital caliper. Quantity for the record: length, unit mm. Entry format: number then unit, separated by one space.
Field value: 90.01 mm
